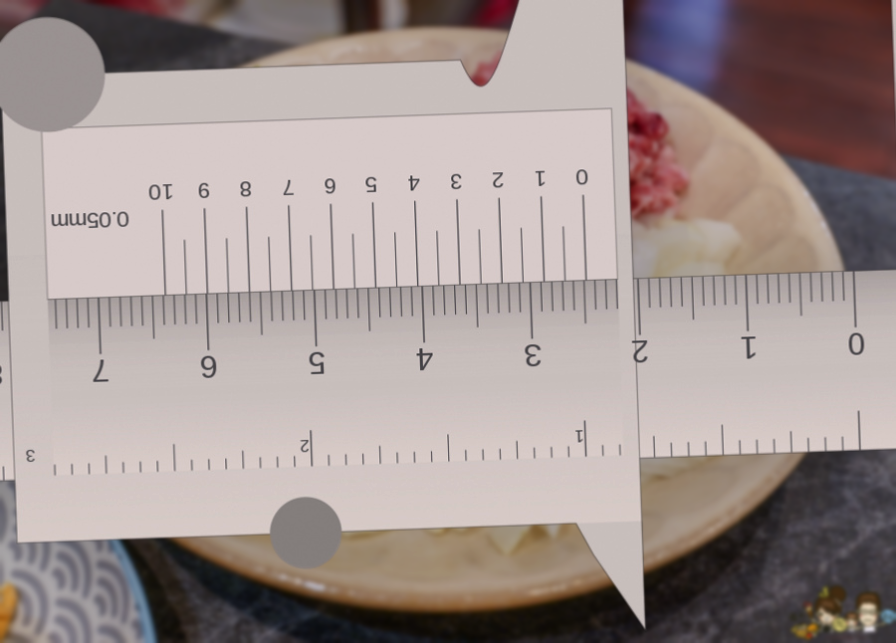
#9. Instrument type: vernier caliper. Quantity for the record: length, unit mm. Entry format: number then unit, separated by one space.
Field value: 24.8 mm
